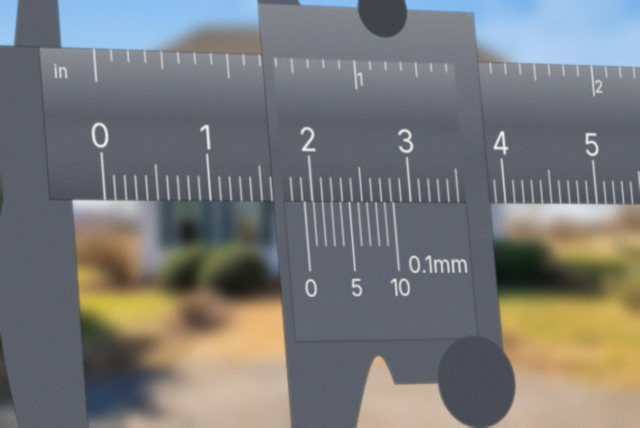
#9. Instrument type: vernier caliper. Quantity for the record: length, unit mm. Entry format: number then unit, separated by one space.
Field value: 19.2 mm
